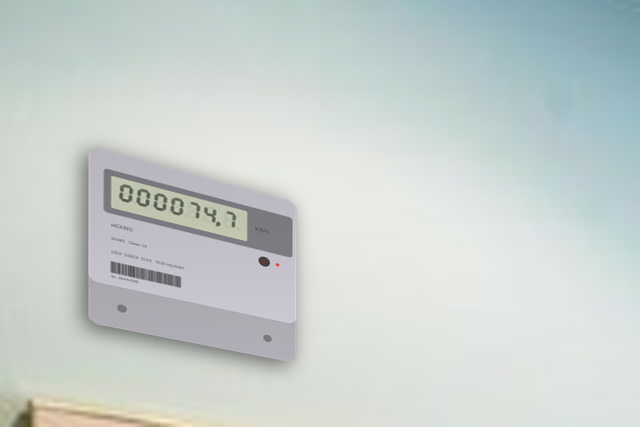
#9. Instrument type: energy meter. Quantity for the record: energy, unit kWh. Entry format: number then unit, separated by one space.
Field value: 74.7 kWh
